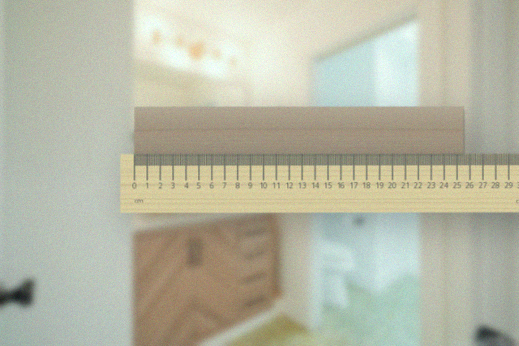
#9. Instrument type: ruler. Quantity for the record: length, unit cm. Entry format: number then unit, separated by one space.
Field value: 25.5 cm
